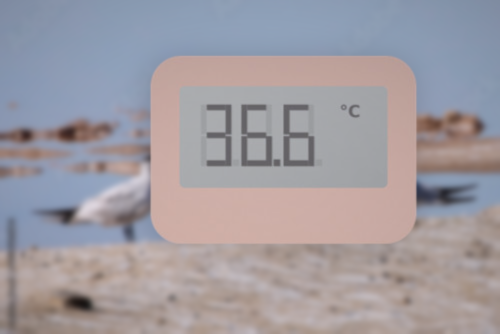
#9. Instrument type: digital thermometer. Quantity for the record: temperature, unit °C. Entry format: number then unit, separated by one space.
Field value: 36.6 °C
